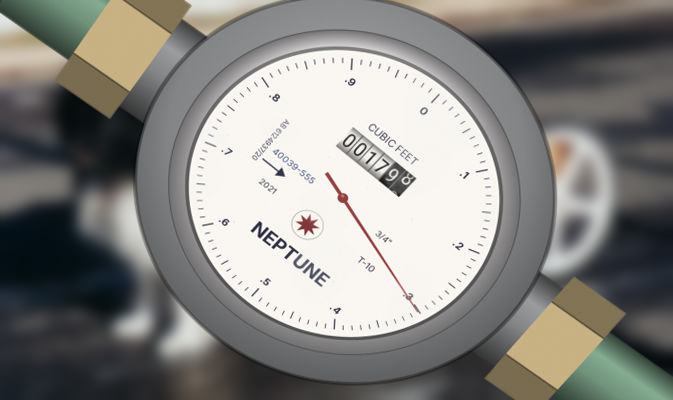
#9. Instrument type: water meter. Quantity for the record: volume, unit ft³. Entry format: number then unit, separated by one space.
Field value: 1798.30 ft³
